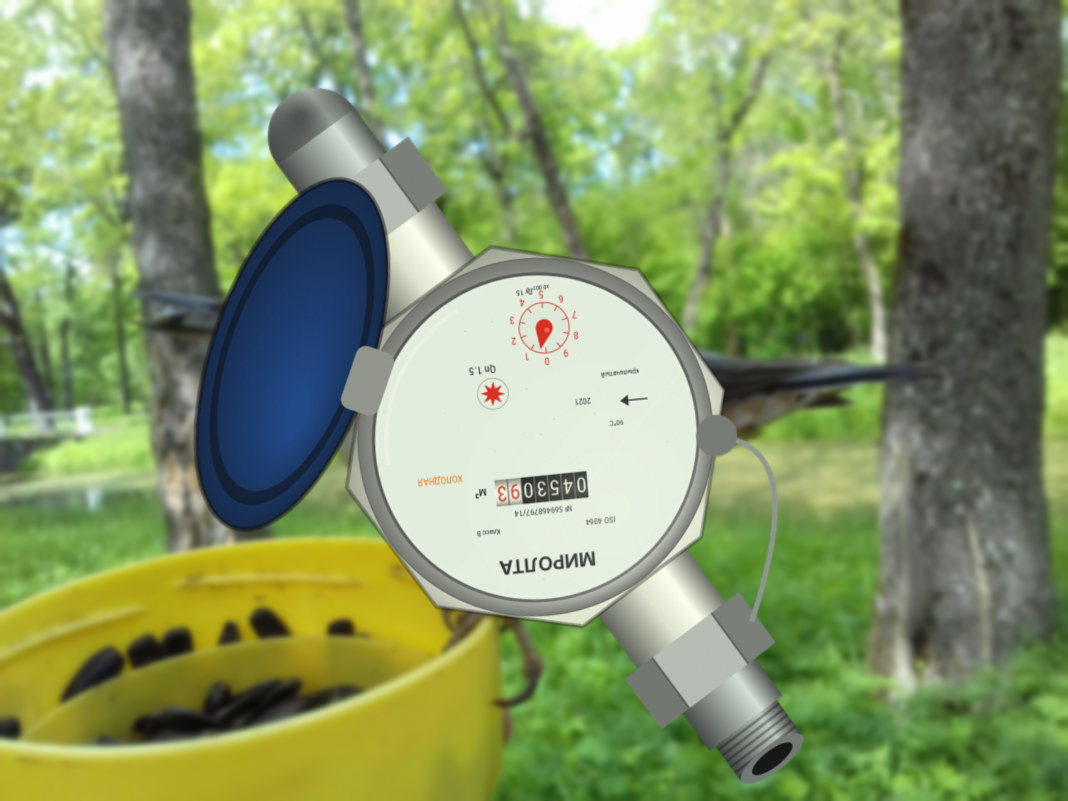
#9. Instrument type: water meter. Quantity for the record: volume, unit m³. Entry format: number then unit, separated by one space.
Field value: 4530.930 m³
